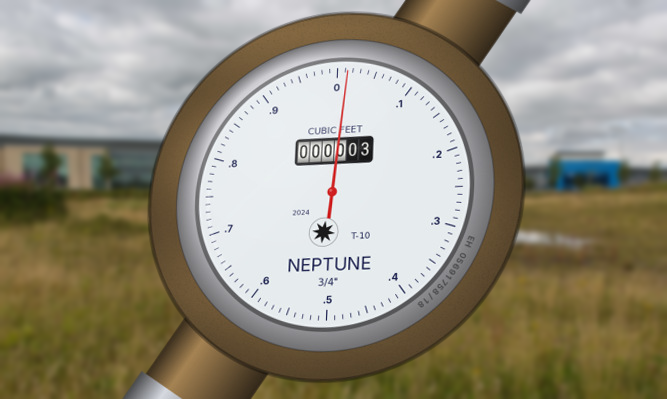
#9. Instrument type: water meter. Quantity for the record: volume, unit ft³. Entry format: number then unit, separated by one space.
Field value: 3.01 ft³
